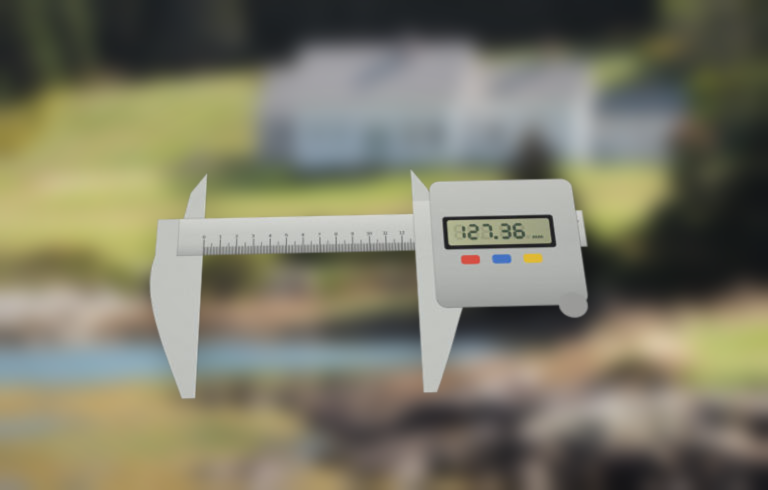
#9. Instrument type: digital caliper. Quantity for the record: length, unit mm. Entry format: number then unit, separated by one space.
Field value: 127.36 mm
